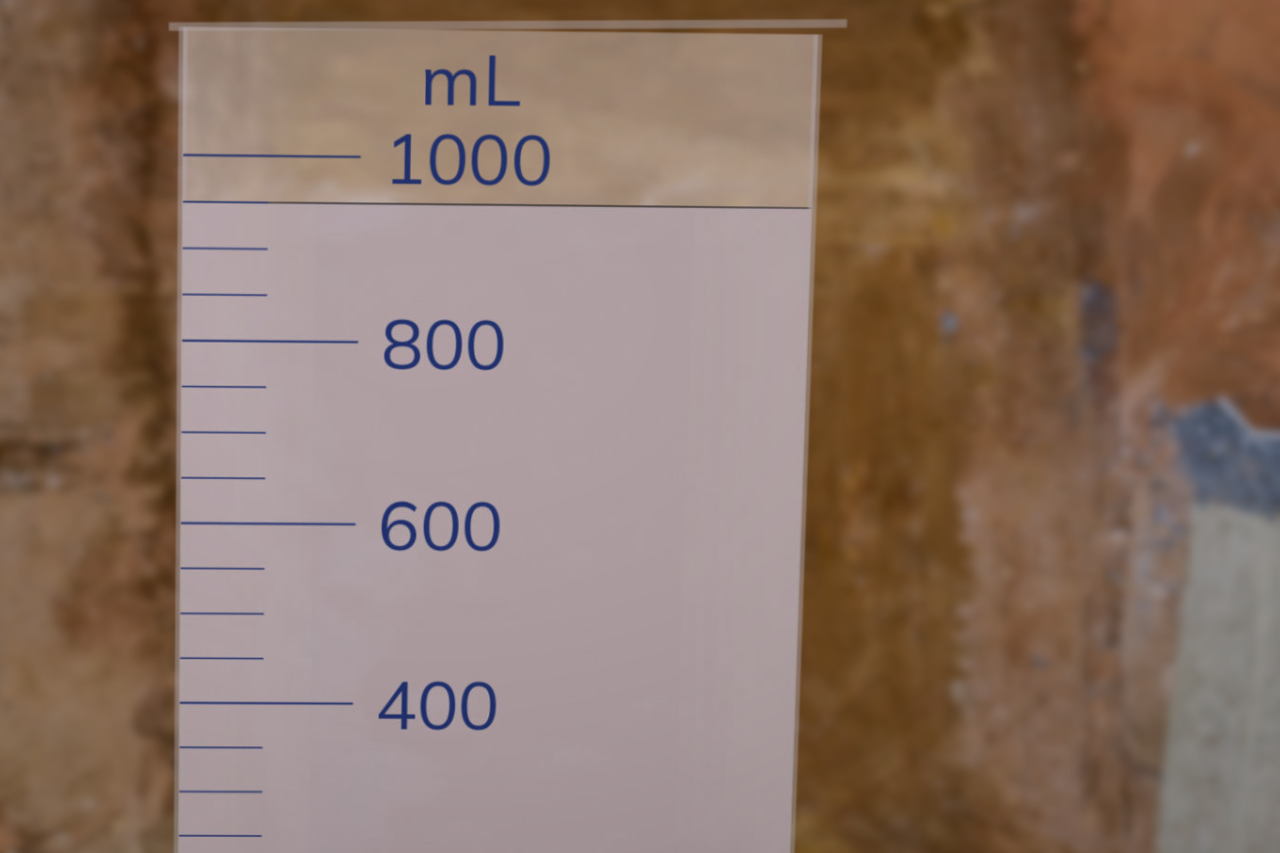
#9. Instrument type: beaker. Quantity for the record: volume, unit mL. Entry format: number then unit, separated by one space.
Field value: 950 mL
